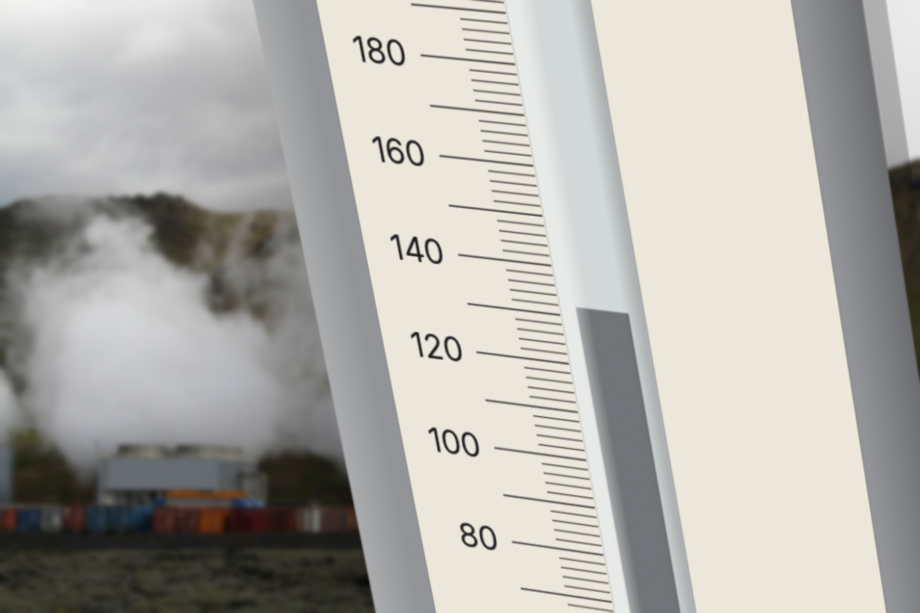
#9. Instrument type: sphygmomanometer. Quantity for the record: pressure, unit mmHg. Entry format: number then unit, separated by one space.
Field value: 132 mmHg
